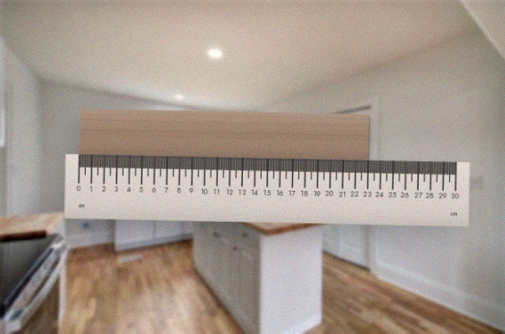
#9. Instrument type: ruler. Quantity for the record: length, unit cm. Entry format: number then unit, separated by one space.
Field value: 23 cm
